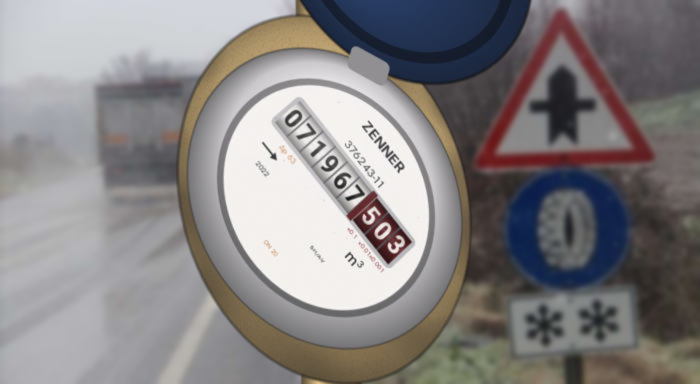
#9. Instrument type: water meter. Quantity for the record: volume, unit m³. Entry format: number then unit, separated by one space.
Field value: 71967.503 m³
